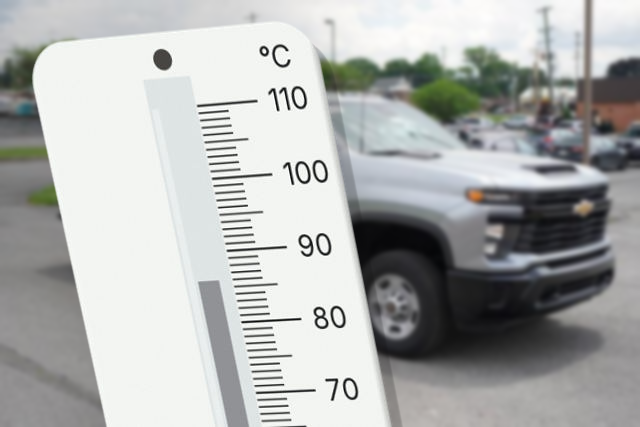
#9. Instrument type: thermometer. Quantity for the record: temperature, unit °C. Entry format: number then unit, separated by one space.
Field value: 86 °C
